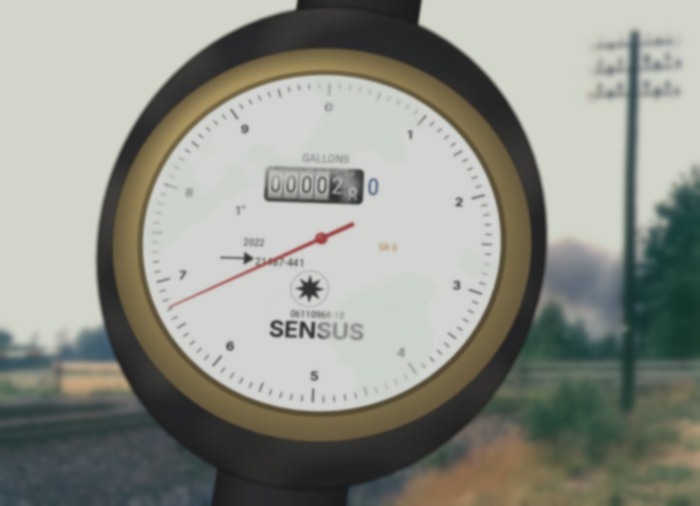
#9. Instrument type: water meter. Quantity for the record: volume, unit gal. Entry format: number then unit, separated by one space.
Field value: 276.7 gal
